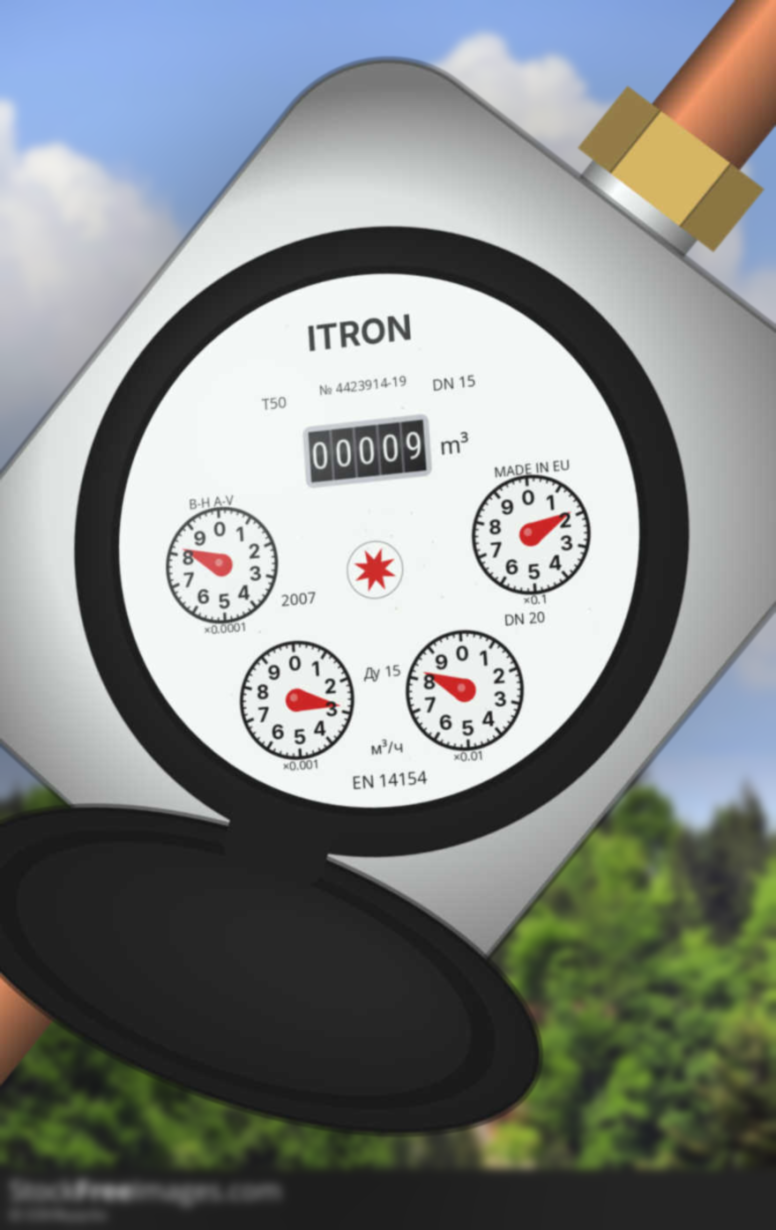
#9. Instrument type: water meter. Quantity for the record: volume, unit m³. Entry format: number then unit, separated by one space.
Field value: 9.1828 m³
